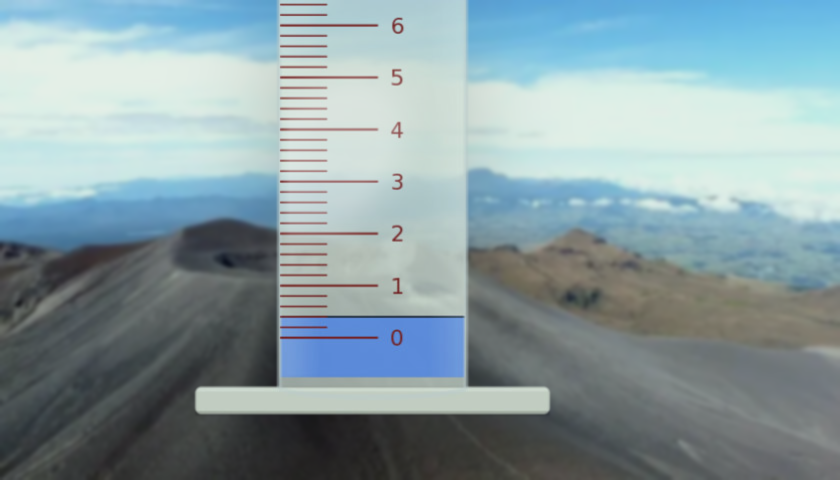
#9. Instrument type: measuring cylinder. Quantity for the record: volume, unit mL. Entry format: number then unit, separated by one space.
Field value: 0.4 mL
